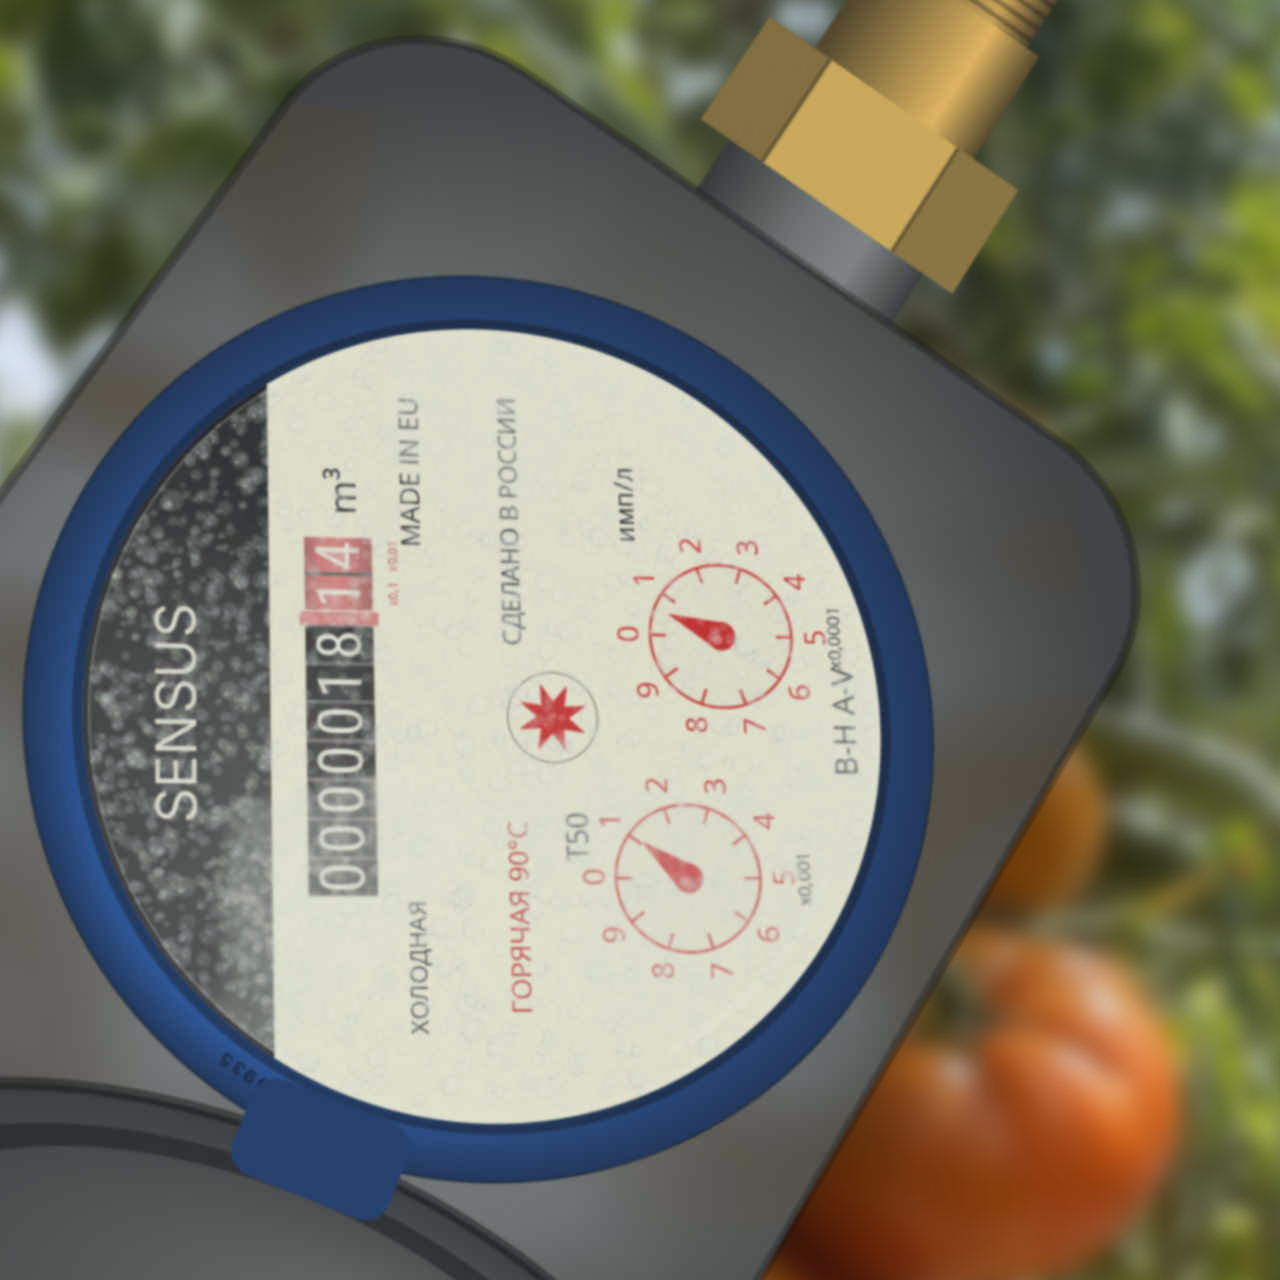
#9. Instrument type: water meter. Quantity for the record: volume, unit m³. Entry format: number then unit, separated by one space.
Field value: 18.1410 m³
